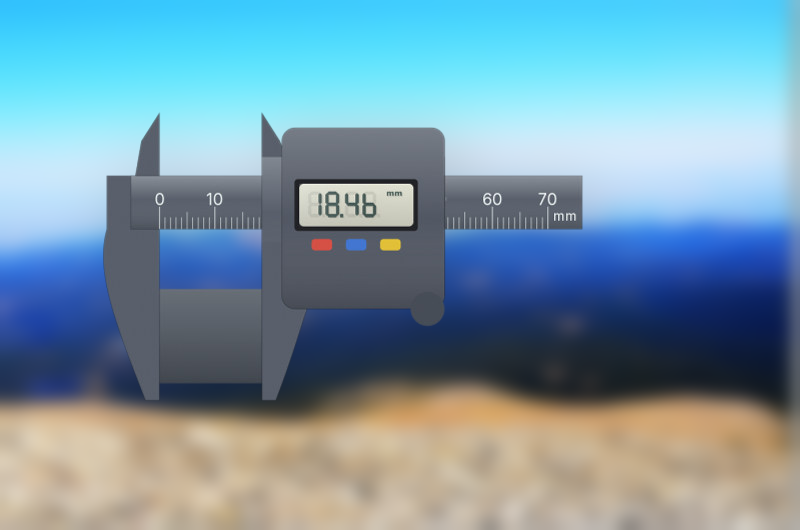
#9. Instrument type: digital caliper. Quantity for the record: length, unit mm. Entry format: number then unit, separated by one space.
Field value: 18.46 mm
